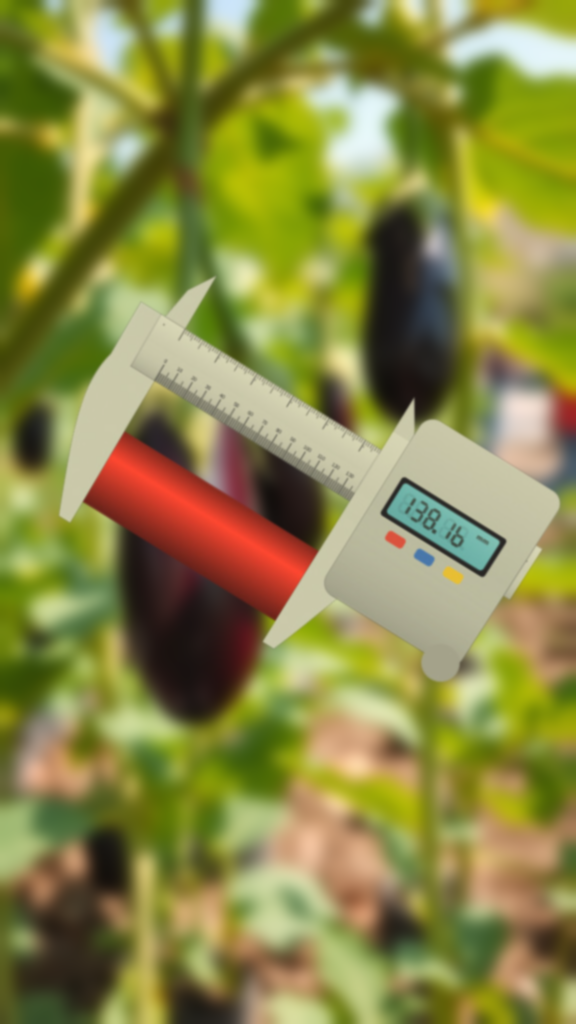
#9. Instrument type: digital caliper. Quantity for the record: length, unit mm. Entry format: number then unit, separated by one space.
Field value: 138.16 mm
